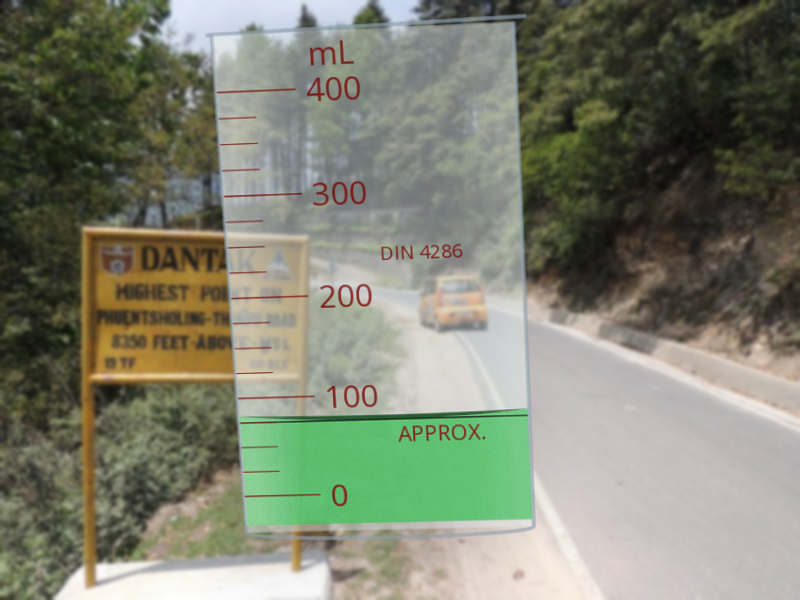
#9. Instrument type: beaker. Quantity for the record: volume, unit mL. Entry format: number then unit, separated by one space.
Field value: 75 mL
